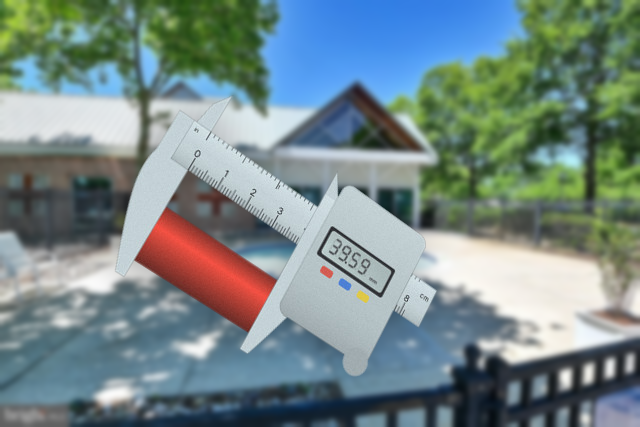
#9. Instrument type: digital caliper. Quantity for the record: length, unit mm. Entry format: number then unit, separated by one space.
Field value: 39.59 mm
